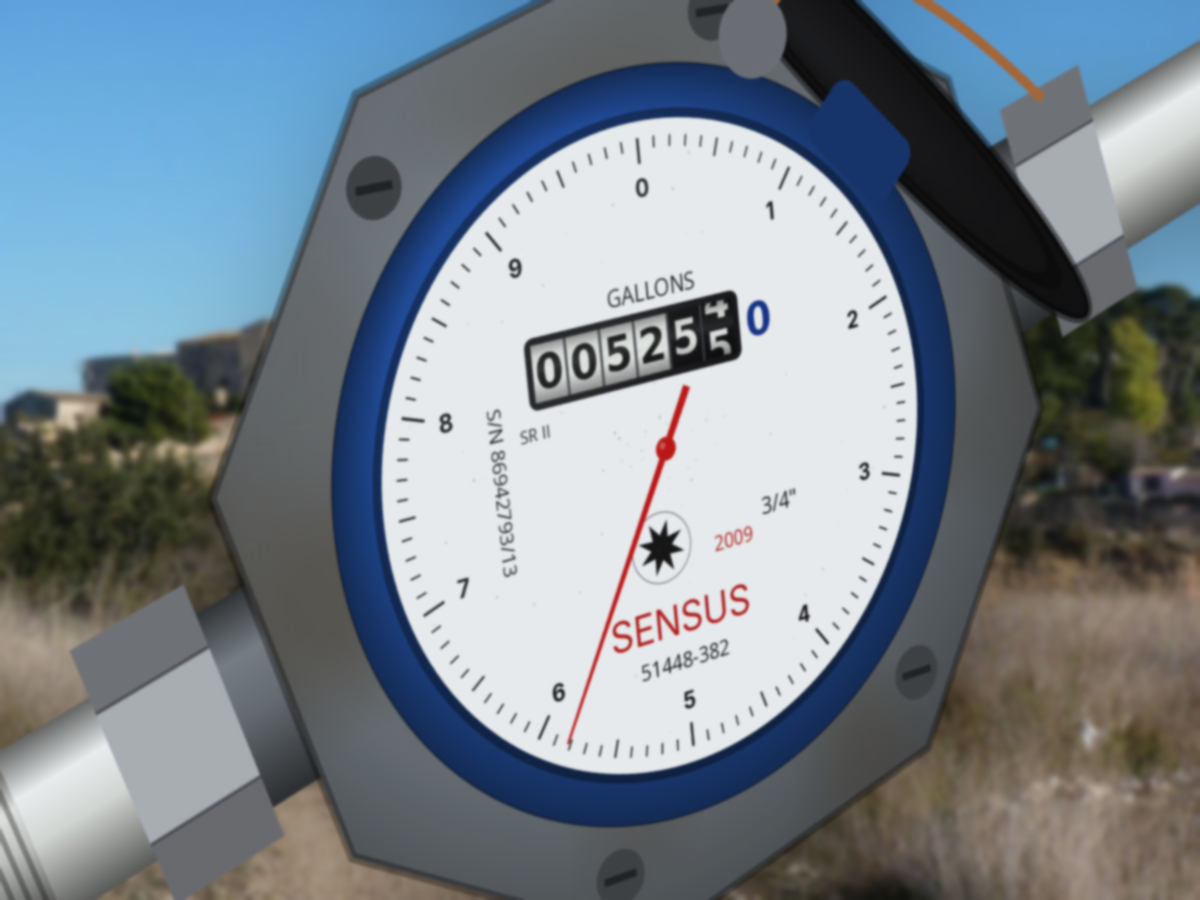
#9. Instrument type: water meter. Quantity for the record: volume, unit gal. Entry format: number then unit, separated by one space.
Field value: 52545.8 gal
